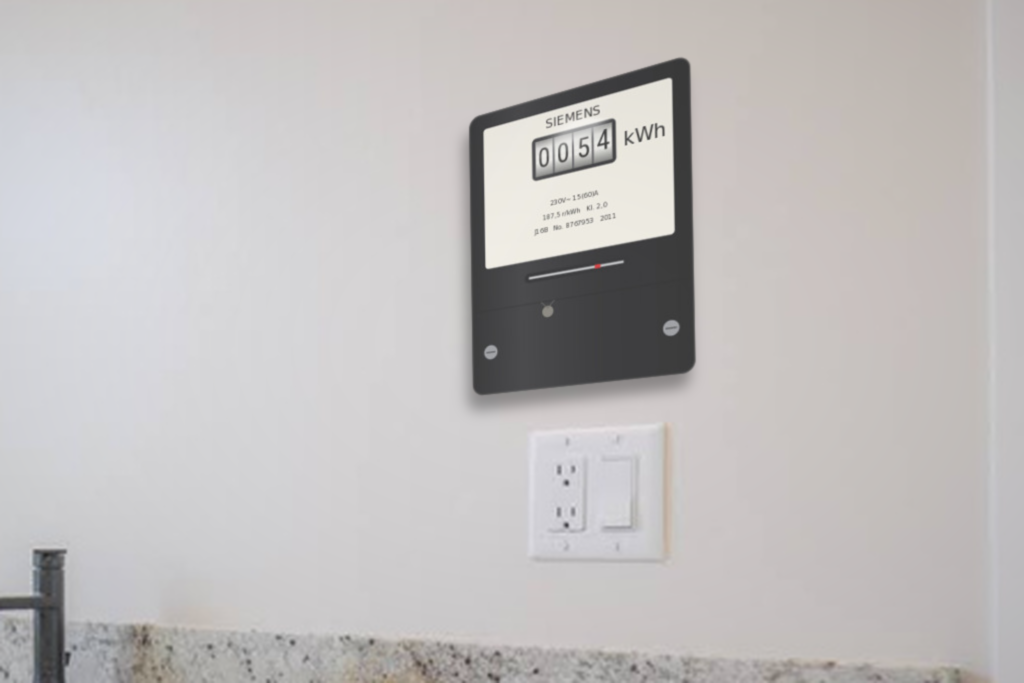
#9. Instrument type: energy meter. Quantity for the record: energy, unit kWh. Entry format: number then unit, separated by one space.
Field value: 54 kWh
